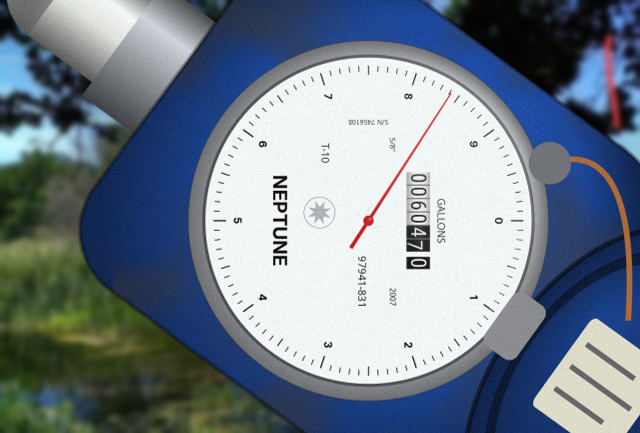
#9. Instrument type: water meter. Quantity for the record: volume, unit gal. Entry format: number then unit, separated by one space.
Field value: 60468.4 gal
